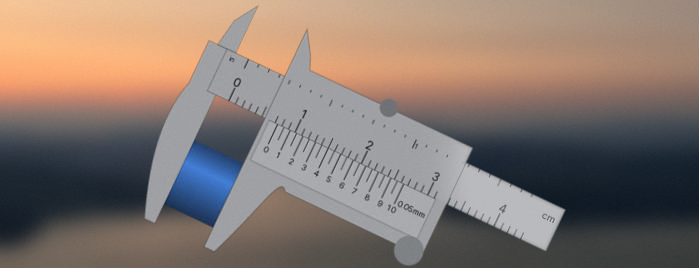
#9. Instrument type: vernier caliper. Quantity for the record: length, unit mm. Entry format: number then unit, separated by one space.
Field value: 7.4 mm
